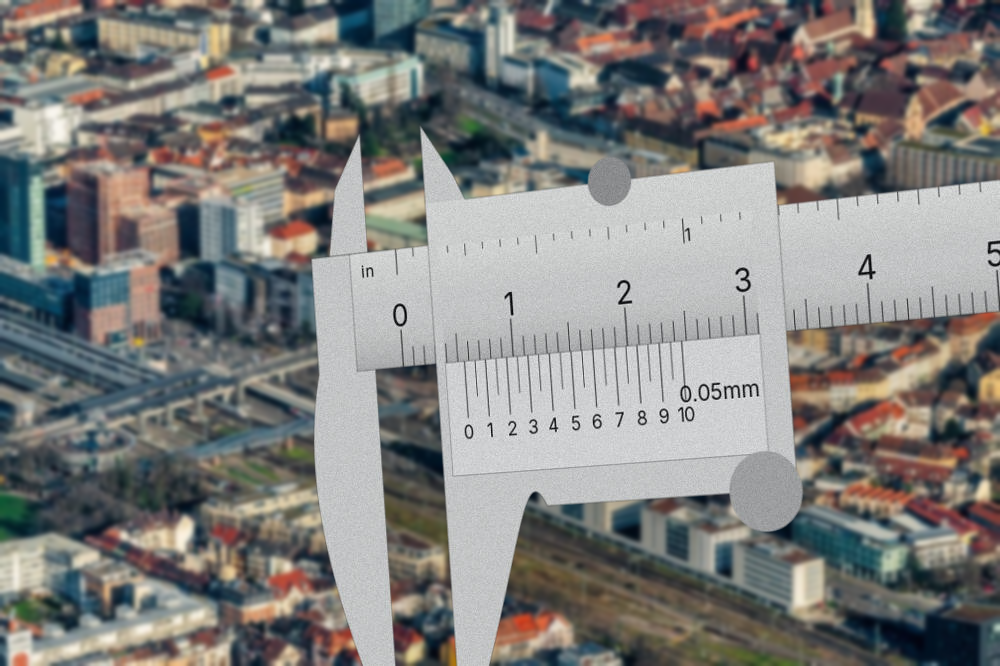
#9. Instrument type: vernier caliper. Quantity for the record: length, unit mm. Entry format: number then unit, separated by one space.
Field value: 5.6 mm
